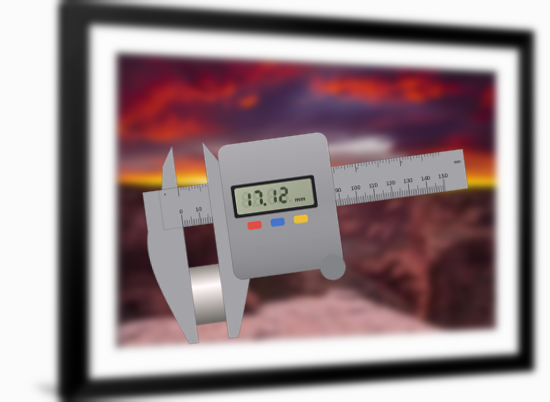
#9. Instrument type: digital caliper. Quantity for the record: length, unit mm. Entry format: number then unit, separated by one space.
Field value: 17.12 mm
